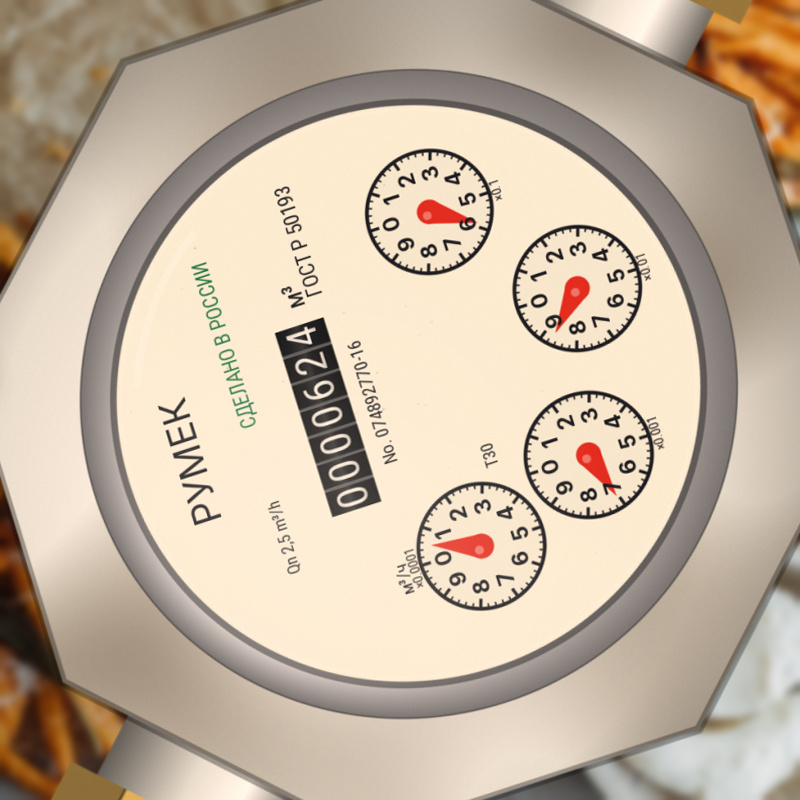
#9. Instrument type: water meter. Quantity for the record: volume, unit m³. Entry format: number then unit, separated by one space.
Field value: 624.5870 m³
